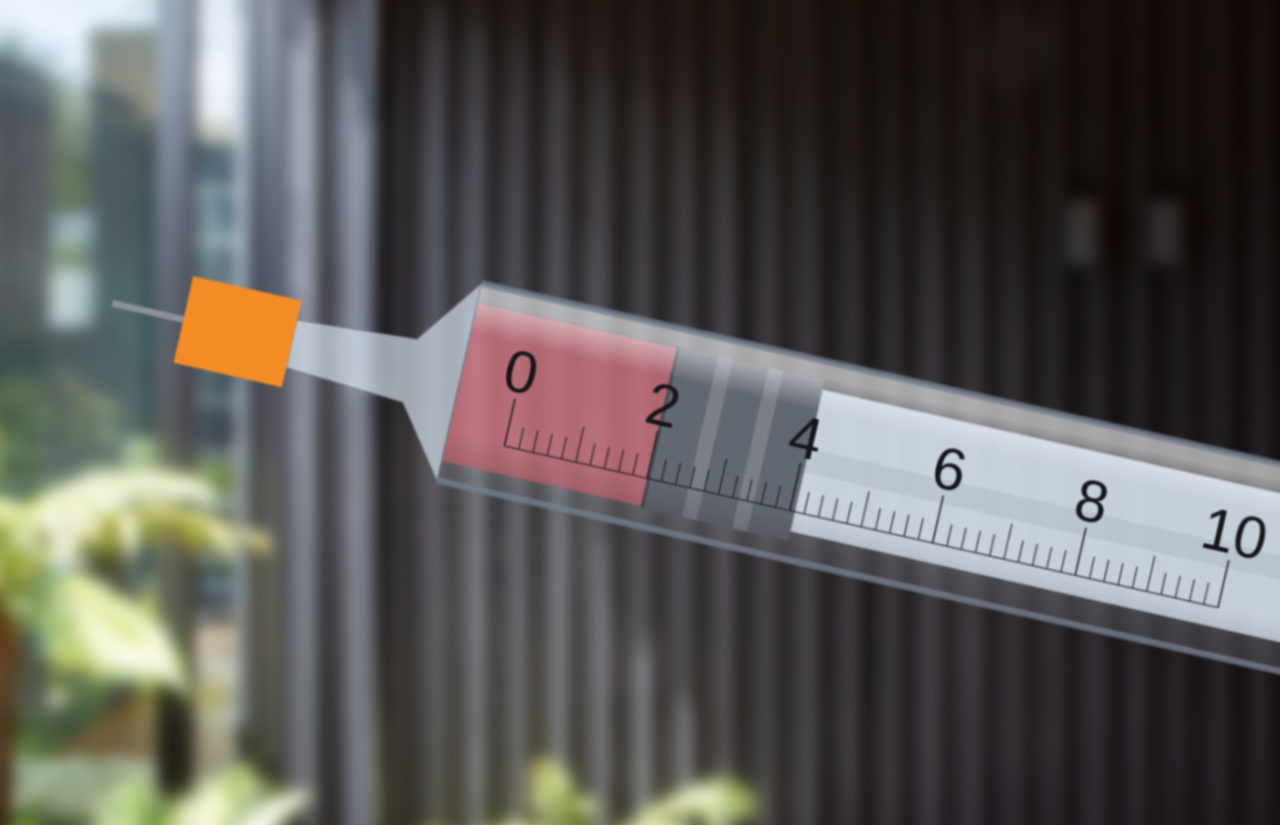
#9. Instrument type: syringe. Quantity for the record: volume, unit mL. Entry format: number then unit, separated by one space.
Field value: 2 mL
